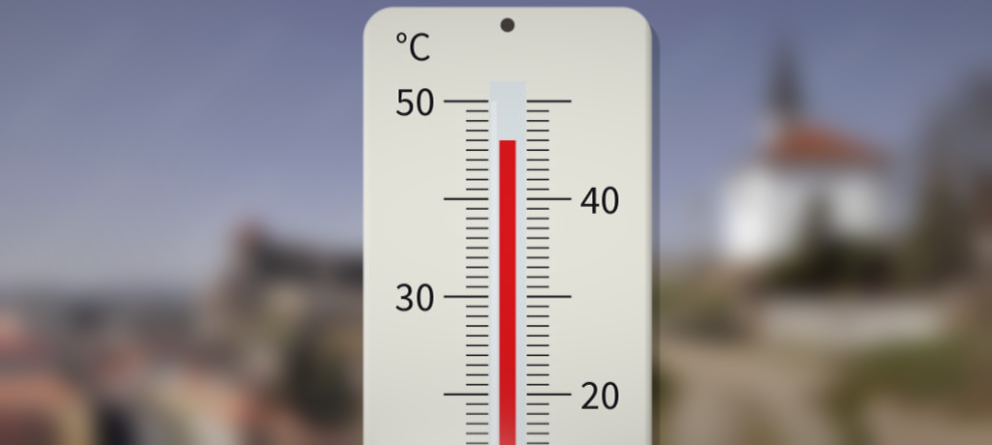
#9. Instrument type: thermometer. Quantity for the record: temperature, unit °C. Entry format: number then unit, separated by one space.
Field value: 46 °C
